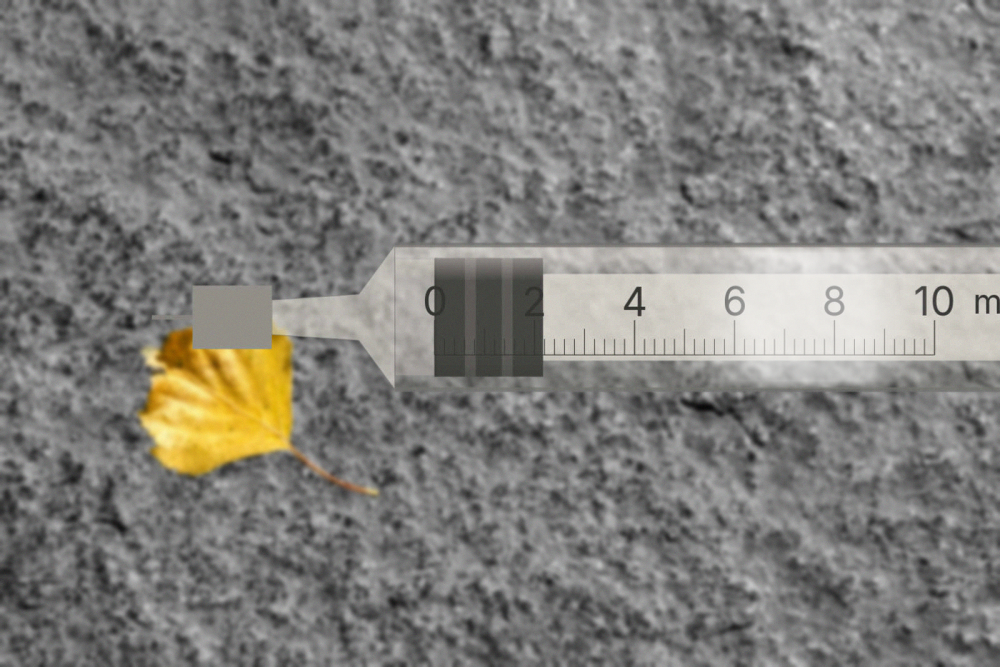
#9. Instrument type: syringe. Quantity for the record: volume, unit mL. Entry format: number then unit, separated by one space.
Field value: 0 mL
